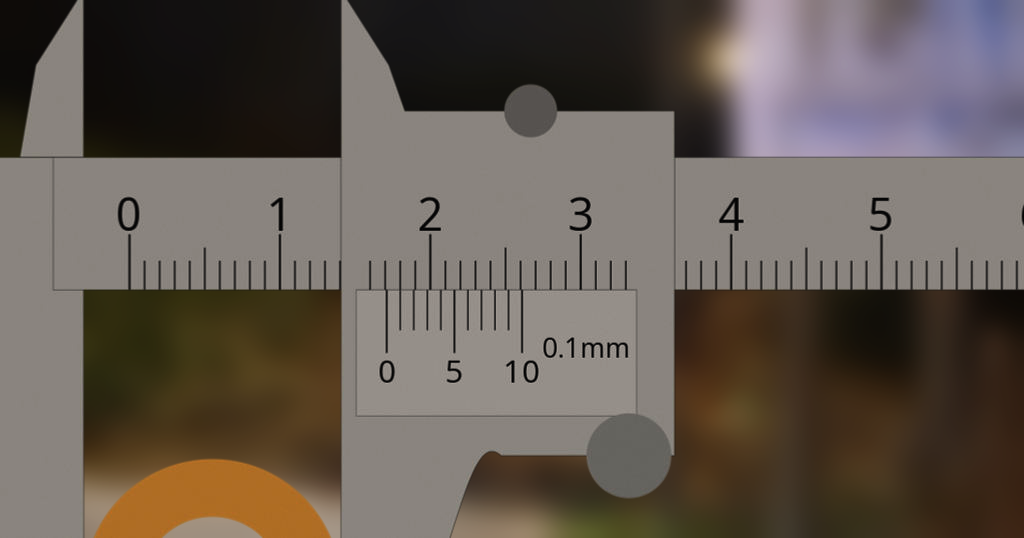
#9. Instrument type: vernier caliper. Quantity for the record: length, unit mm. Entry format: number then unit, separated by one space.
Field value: 17.1 mm
